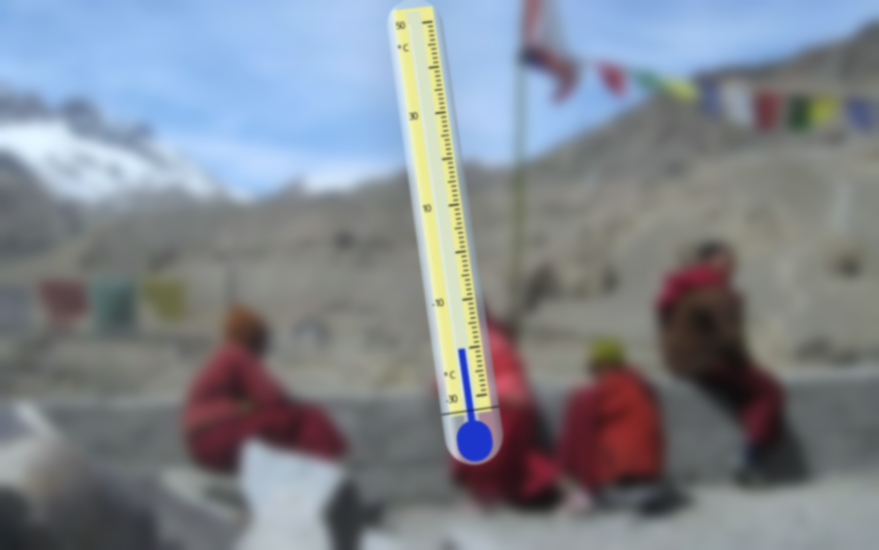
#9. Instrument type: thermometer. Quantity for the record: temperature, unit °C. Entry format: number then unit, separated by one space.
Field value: -20 °C
